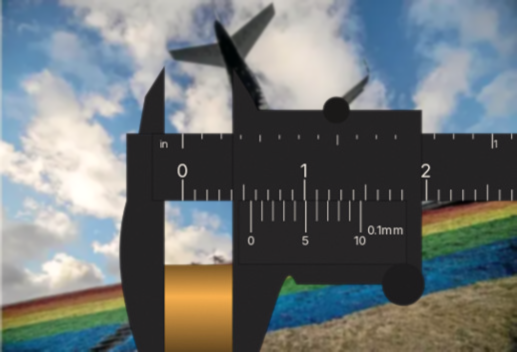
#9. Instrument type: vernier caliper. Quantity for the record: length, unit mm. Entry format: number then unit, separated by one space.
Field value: 5.6 mm
